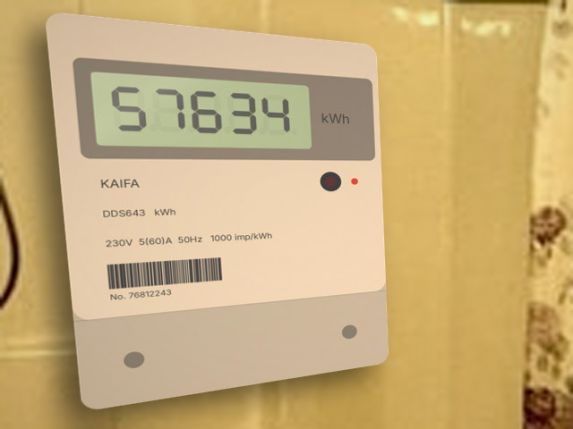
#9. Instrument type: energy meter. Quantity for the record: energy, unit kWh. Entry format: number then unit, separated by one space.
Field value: 57634 kWh
